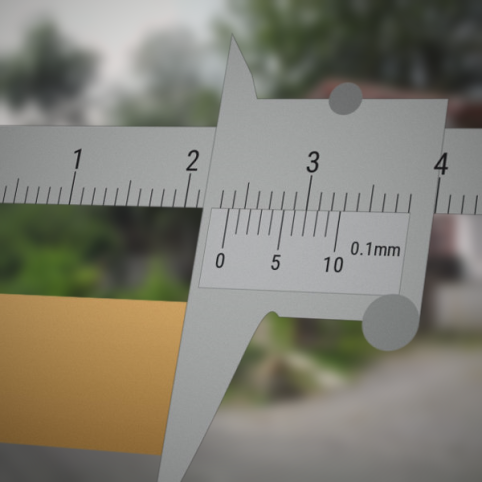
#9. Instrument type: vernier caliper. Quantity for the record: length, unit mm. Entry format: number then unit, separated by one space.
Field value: 23.7 mm
